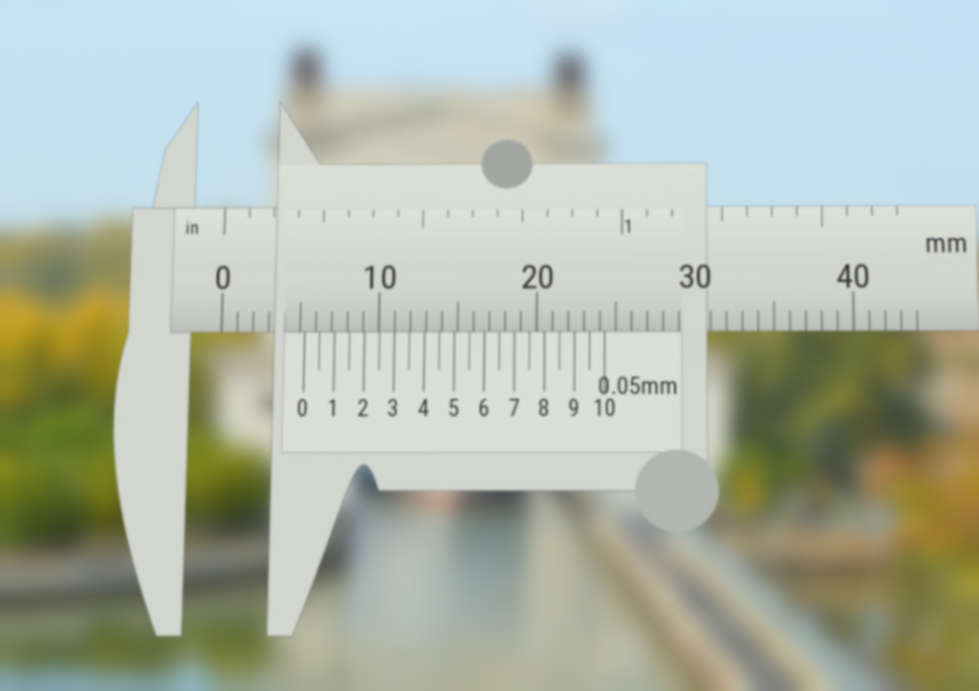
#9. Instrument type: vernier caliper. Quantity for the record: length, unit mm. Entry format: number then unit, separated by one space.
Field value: 5.3 mm
